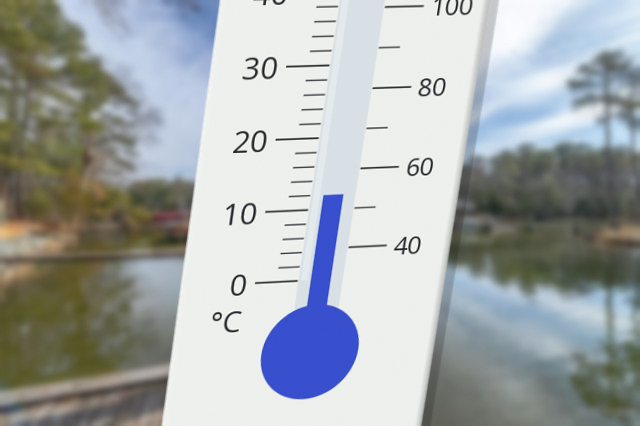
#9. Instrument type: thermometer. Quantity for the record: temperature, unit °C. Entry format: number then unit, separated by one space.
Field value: 12 °C
